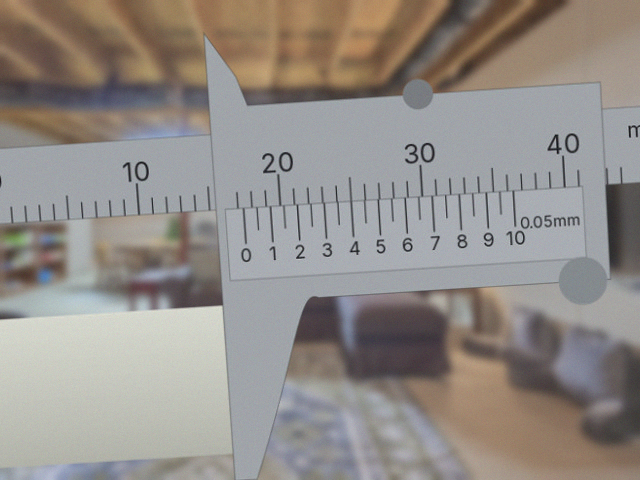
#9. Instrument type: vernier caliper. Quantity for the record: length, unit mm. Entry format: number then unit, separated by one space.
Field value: 17.4 mm
